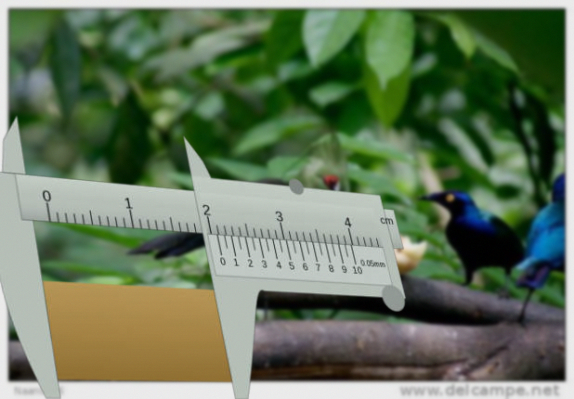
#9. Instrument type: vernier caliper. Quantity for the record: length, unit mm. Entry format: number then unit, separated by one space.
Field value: 20.8 mm
